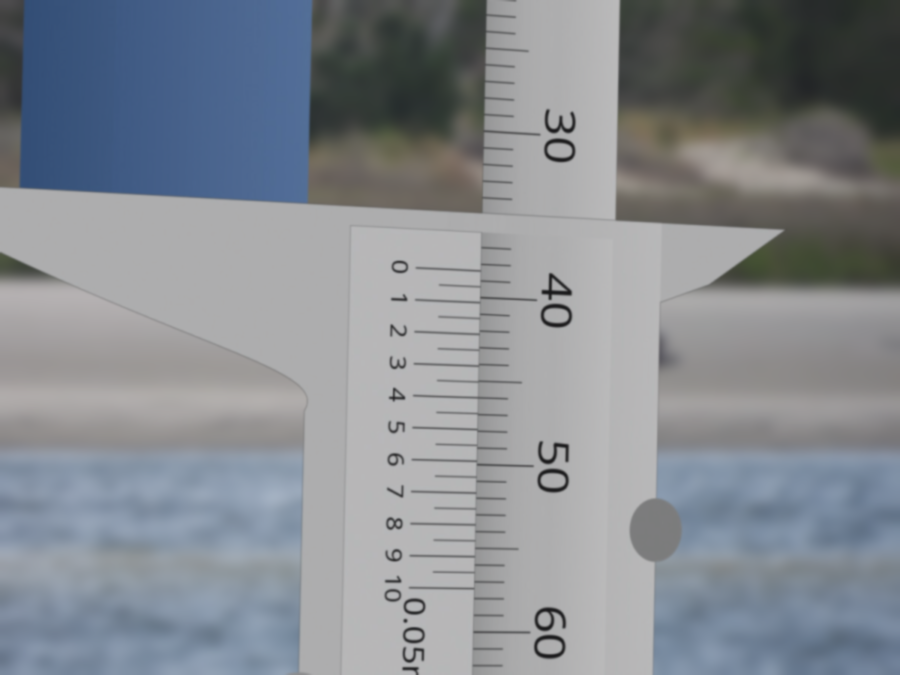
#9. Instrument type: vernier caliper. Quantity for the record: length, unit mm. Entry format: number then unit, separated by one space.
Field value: 38.4 mm
